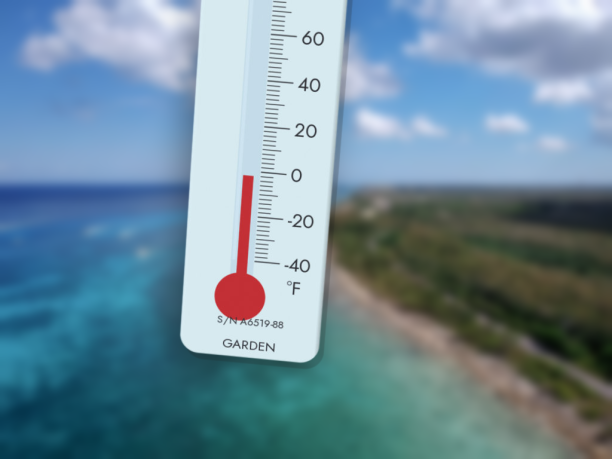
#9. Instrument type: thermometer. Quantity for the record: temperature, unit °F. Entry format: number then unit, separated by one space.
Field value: -2 °F
